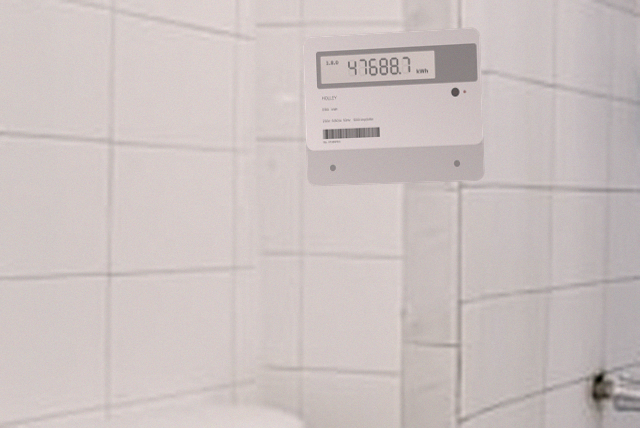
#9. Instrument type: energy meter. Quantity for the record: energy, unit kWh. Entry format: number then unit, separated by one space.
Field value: 47688.7 kWh
